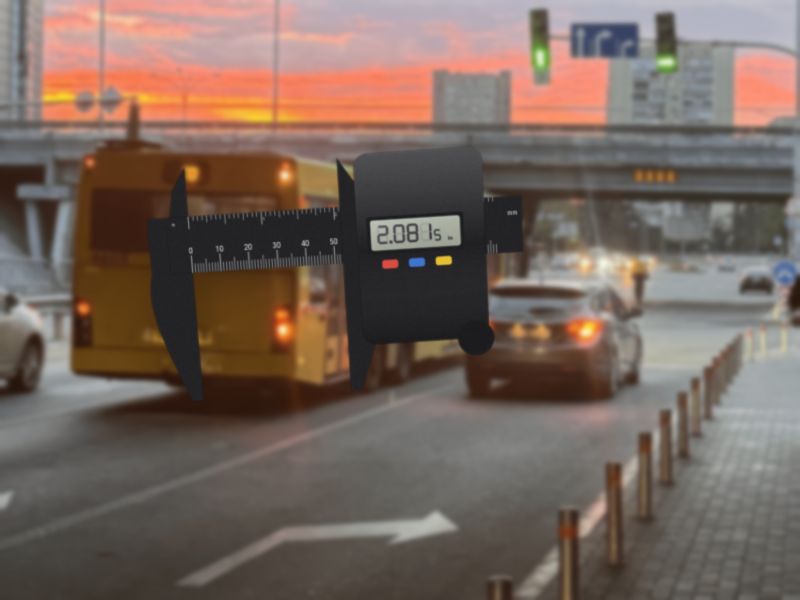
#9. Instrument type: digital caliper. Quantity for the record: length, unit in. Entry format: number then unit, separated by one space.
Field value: 2.0815 in
